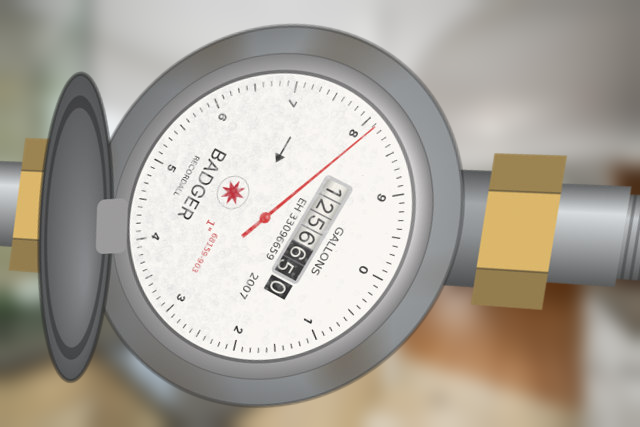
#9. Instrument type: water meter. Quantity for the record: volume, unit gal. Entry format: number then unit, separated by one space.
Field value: 1256648.1 gal
